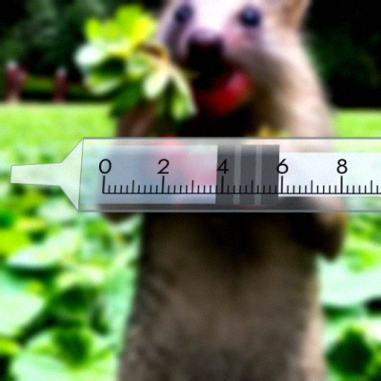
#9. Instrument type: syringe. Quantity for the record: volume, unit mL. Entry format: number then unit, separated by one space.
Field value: 3.8 mL
